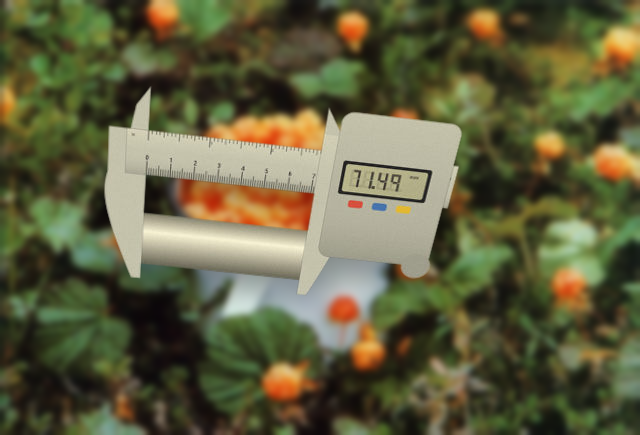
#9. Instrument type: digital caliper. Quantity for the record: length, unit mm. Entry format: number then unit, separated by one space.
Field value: 71.49 mm
